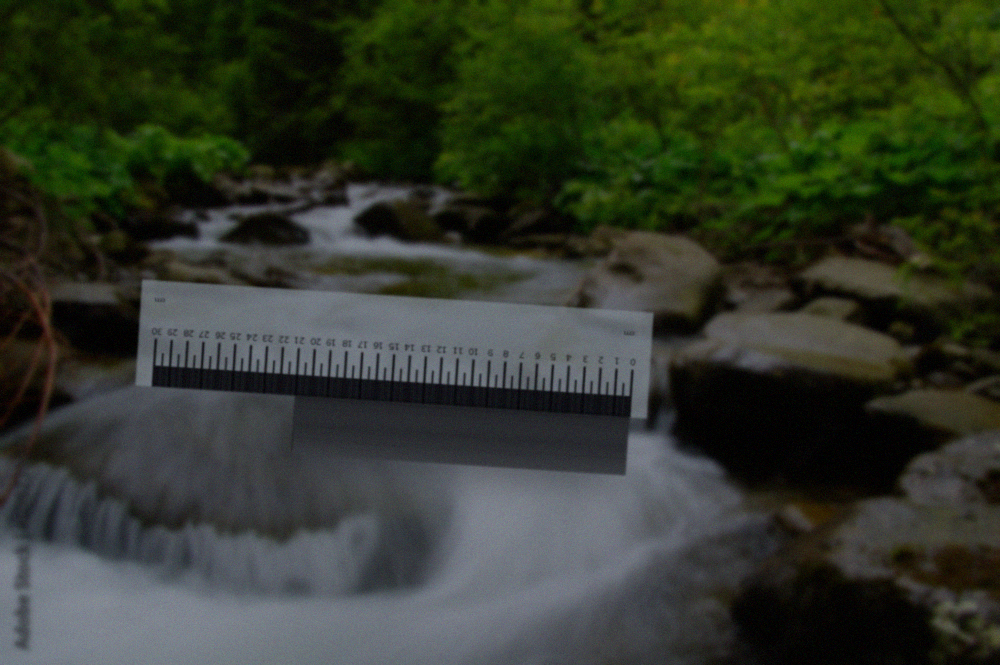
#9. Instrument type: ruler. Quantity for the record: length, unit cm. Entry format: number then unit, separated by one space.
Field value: 21 cm
